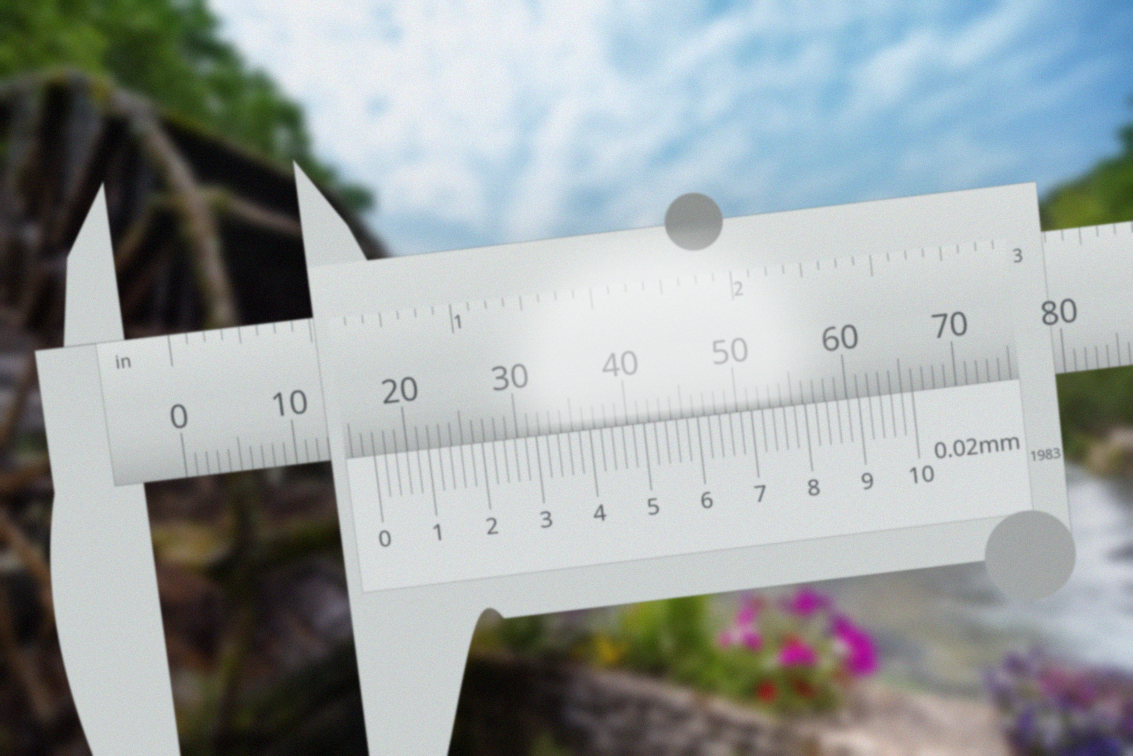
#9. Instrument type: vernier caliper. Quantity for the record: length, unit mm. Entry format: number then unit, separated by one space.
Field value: 17.0 mm
